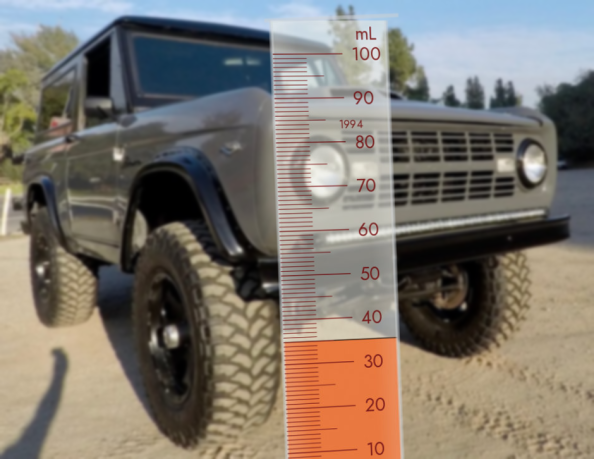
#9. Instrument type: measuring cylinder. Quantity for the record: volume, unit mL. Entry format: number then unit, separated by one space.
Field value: 35 mL
